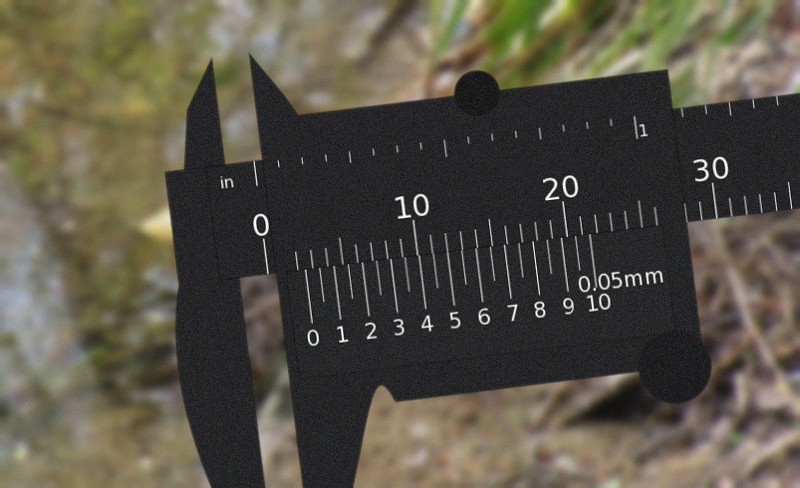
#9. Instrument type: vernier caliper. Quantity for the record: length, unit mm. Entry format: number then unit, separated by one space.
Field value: 2.5 mm
